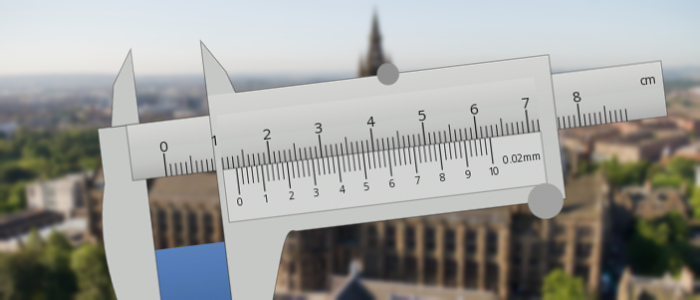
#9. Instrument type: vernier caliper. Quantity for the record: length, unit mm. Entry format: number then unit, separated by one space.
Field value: 13.5 mm
